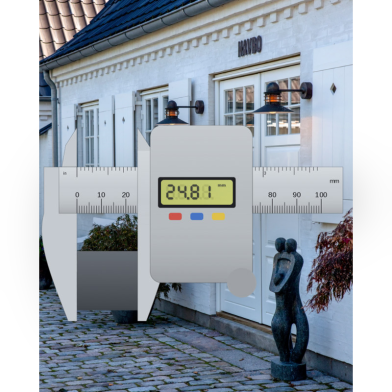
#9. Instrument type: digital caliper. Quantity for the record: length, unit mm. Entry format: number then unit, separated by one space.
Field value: 24.81 mm
